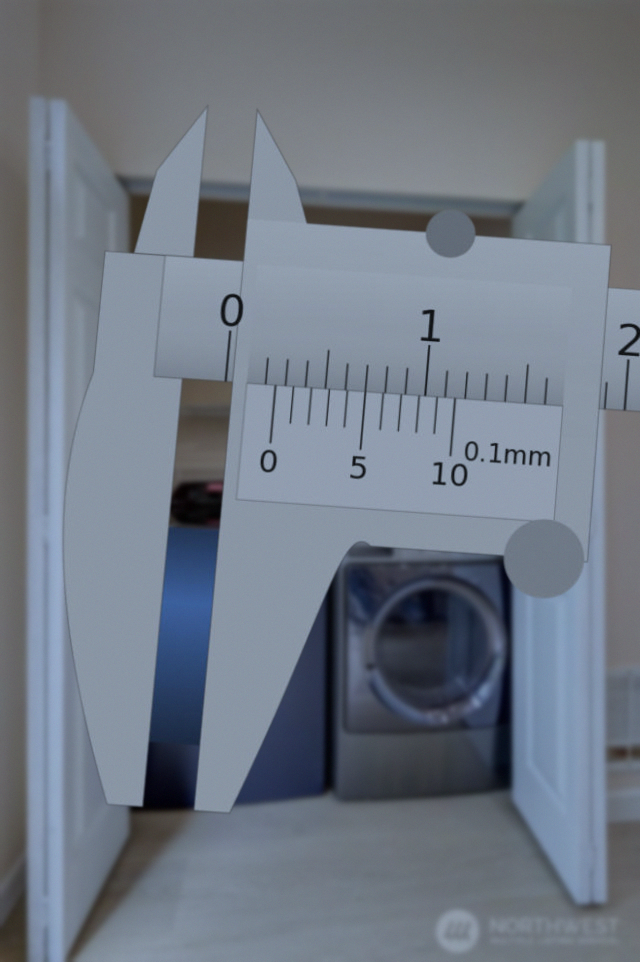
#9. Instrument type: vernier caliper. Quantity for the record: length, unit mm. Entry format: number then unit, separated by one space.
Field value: 2.5 mm
